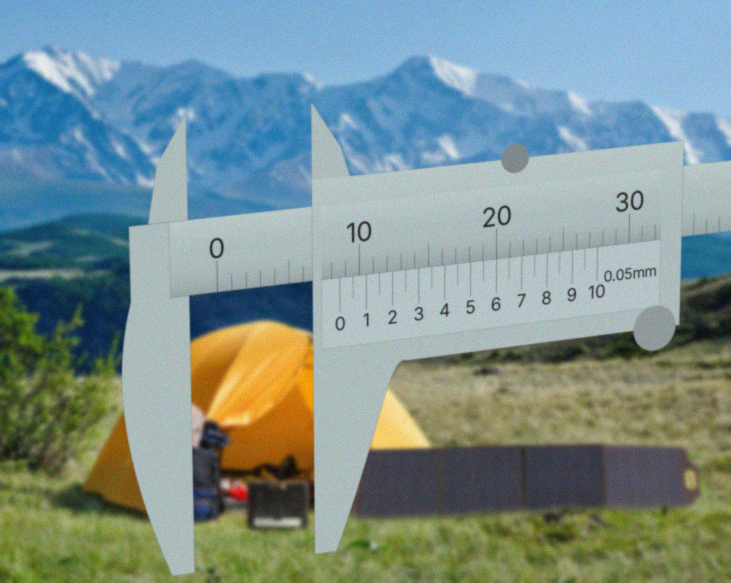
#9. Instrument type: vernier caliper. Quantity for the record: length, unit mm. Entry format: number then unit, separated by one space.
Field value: 8.6 mm
